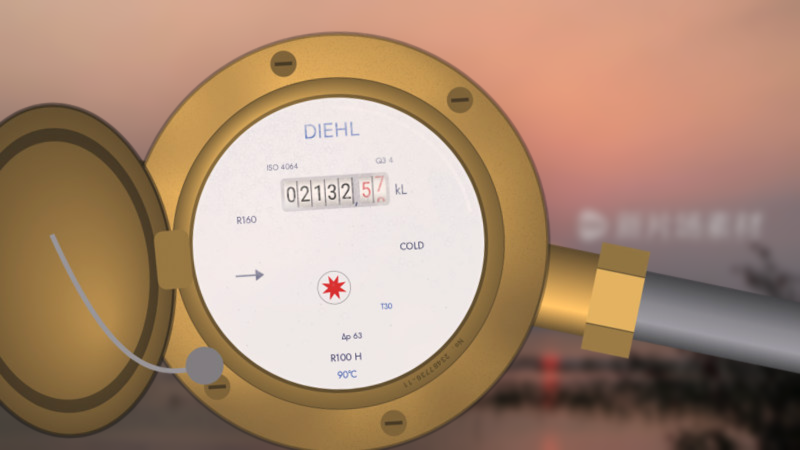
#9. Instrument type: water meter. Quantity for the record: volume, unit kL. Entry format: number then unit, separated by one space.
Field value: 2132.57 kL
